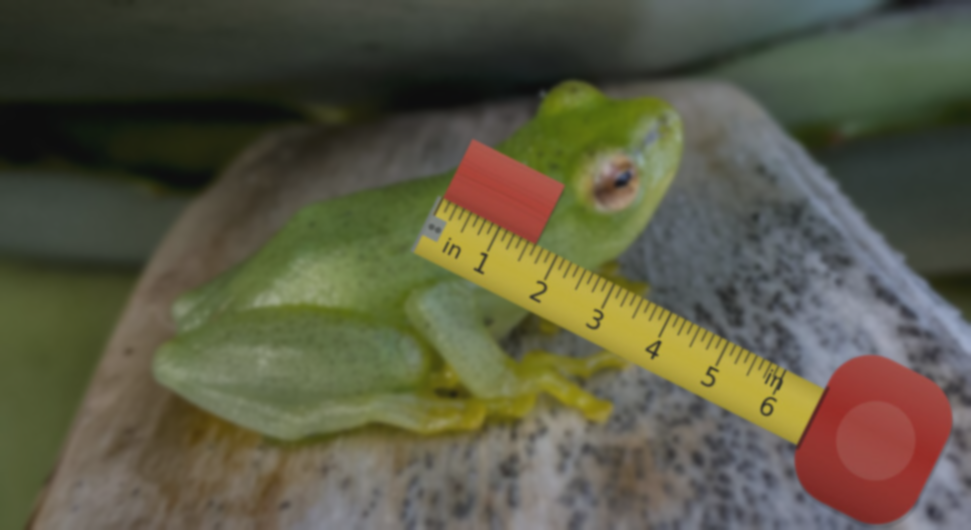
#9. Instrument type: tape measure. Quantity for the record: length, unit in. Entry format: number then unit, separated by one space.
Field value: 1.625 in
